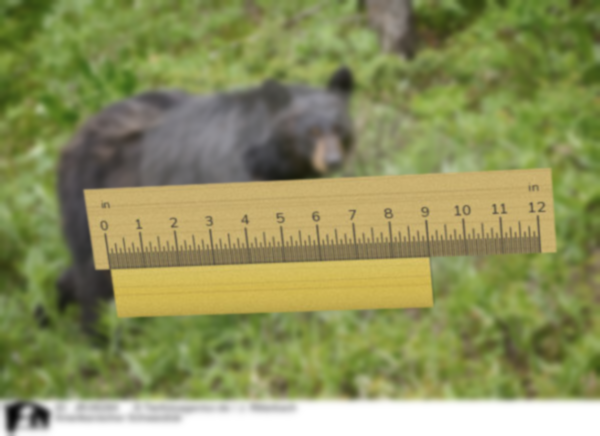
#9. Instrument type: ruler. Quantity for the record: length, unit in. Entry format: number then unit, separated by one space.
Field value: 9 in
